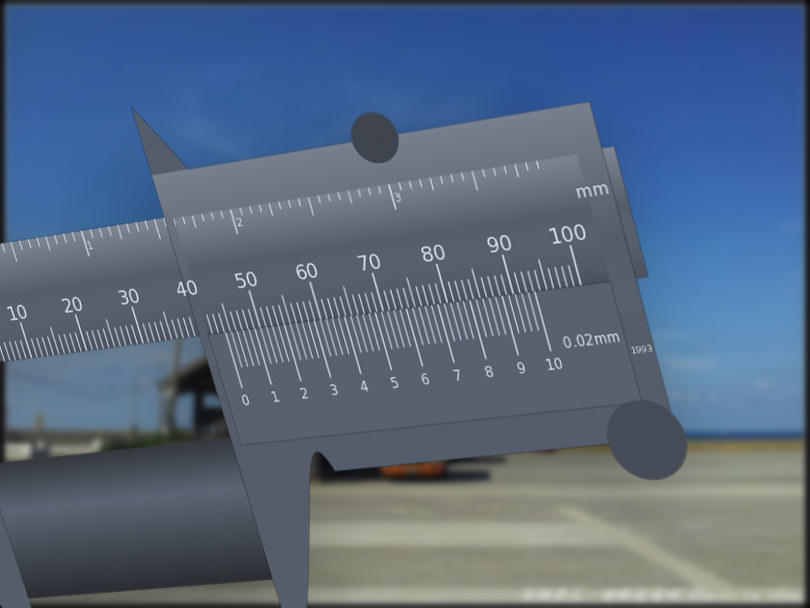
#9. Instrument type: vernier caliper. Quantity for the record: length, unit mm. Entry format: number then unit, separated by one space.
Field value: 44.2 mm
